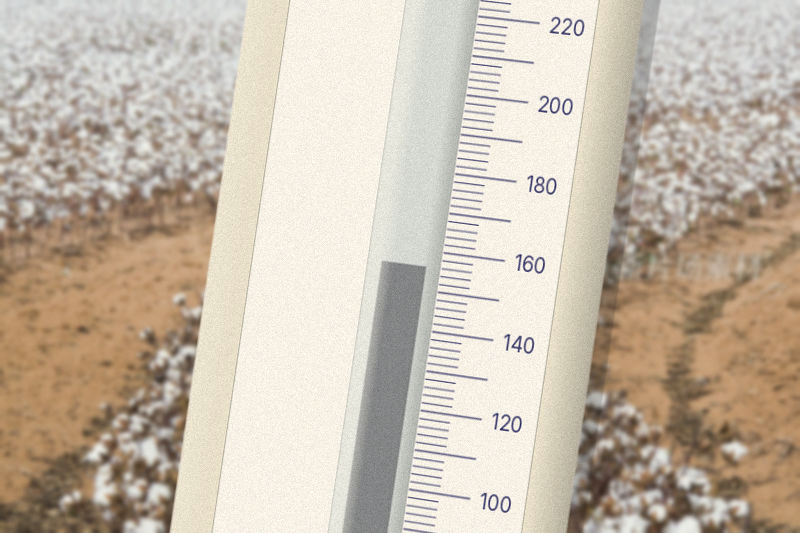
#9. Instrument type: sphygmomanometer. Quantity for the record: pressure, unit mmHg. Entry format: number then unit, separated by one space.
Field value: 156 mmHg
